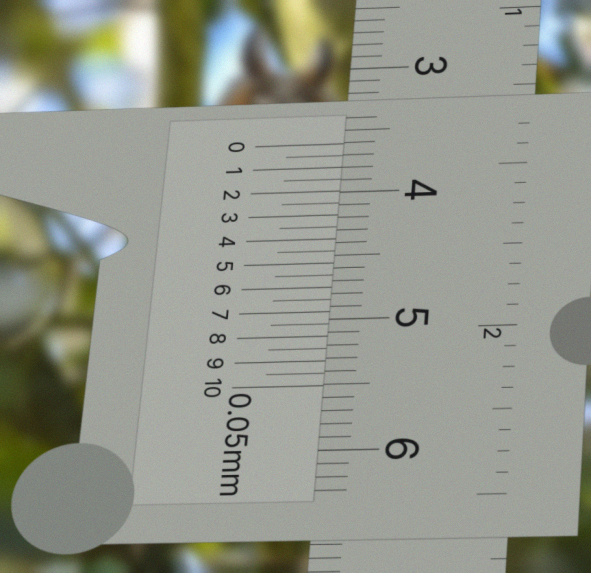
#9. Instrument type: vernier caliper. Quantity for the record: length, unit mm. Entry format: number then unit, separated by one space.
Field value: 36.1 mm
